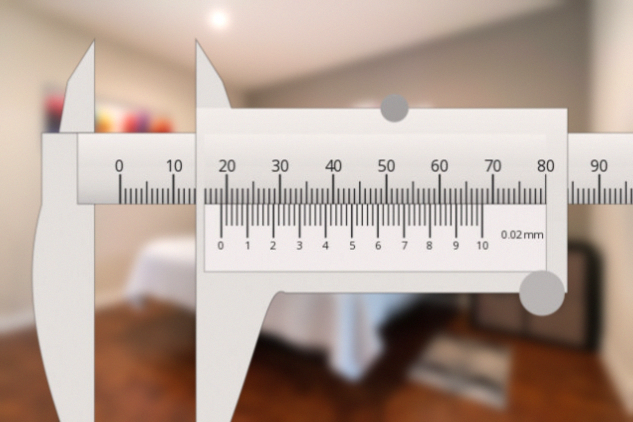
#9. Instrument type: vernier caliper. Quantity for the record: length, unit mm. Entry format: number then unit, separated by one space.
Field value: 19.0 mm
